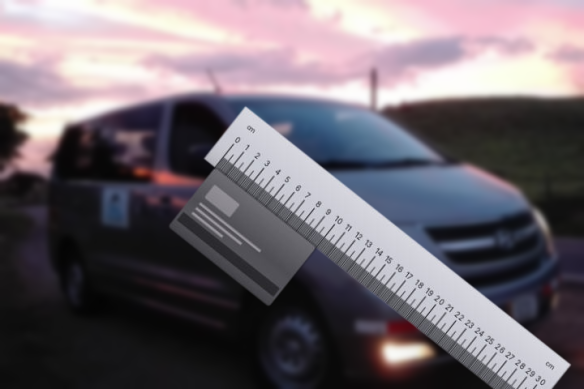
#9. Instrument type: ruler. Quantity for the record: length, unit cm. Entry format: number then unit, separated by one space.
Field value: 10 cm
